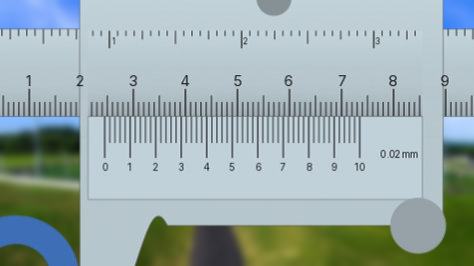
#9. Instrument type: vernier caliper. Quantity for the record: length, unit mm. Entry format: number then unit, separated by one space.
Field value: 24.5 mm
